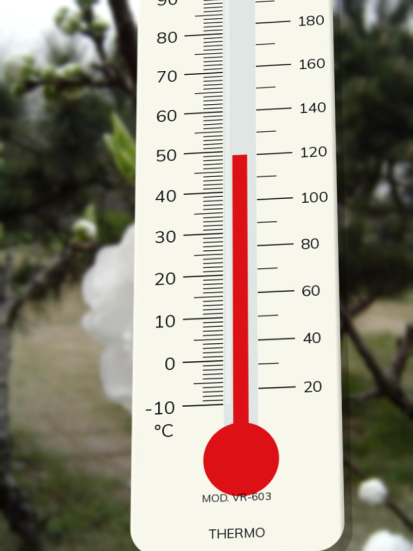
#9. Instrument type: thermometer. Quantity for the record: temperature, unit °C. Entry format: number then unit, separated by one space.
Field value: 49 °C
